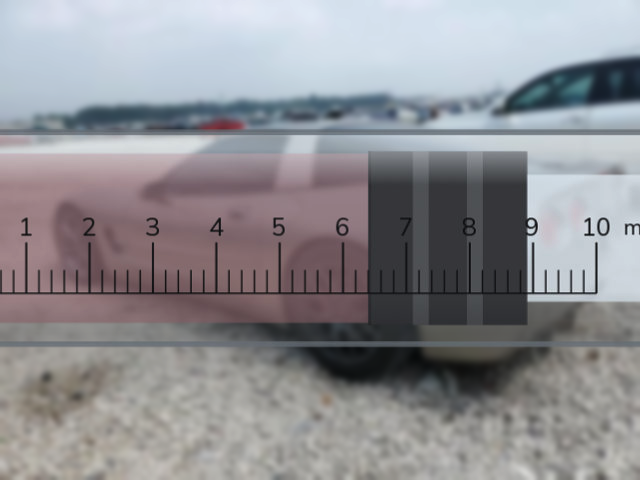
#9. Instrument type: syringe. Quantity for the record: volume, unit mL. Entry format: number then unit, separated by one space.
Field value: 6.4 mL
